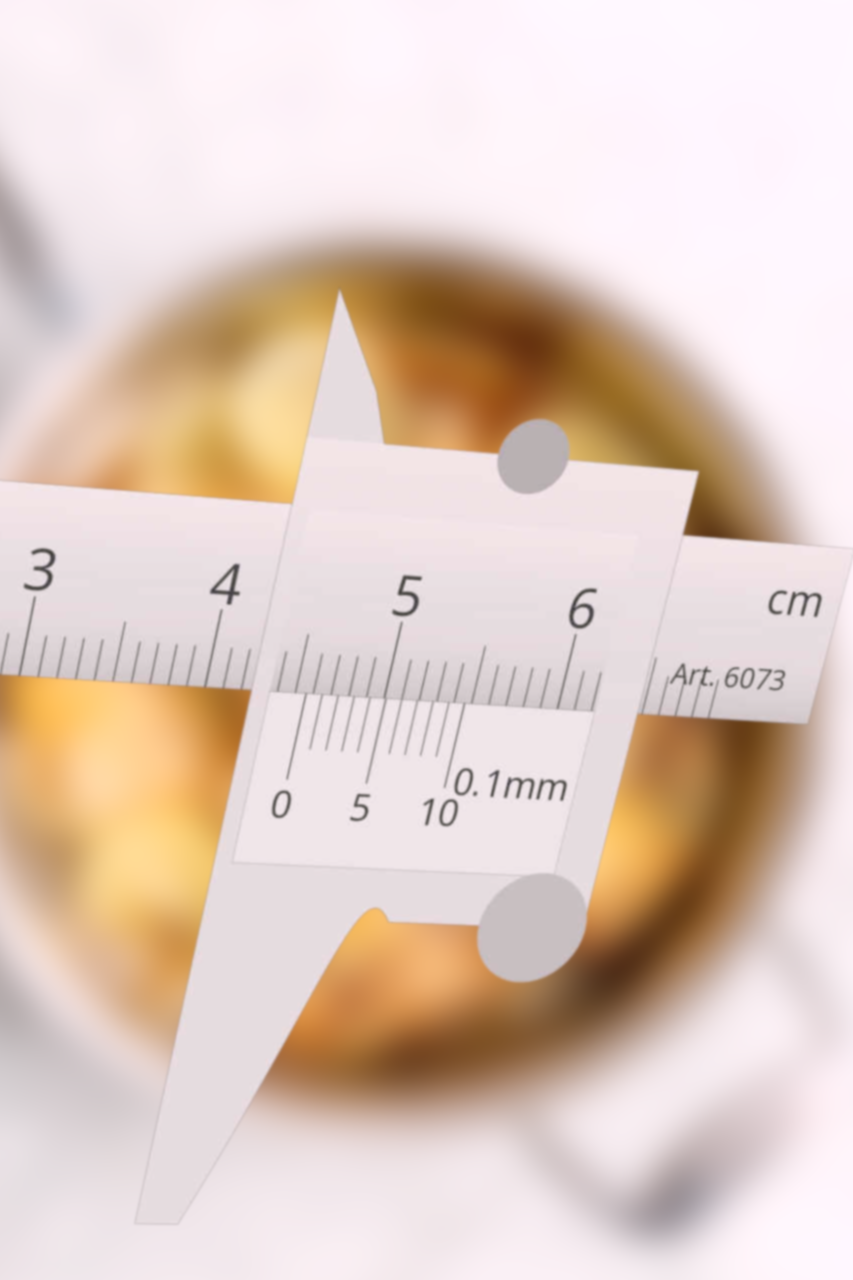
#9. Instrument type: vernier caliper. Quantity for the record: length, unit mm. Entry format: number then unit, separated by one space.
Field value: 45.6 mm
